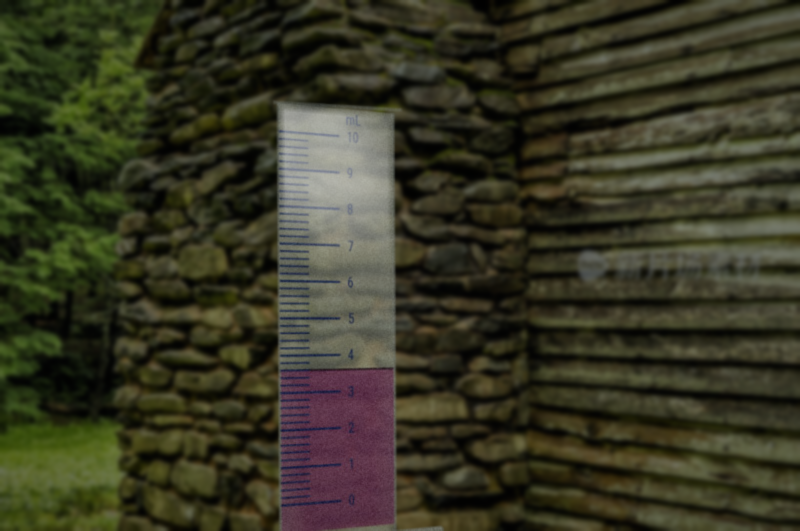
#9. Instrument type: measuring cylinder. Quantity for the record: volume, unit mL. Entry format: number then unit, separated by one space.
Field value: 3.6 mL
